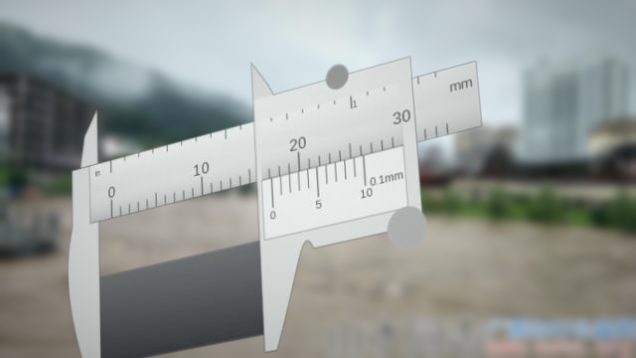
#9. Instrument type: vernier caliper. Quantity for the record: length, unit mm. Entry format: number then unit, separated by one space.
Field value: 17.2 mm
